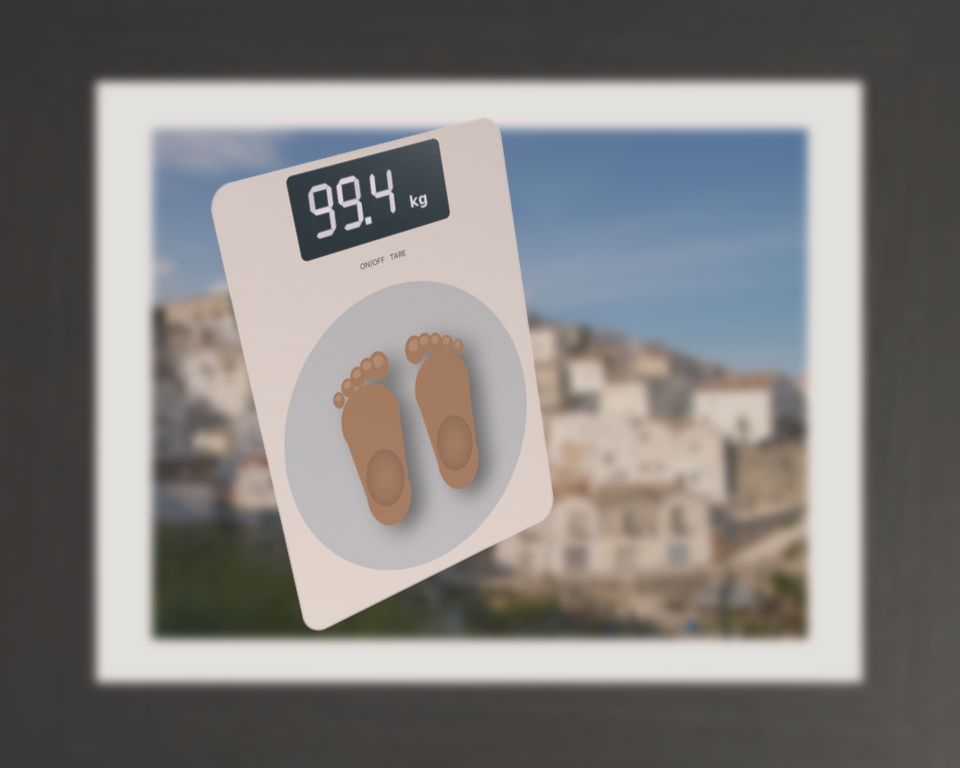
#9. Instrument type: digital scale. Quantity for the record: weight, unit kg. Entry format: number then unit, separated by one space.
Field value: 99.4 kg
